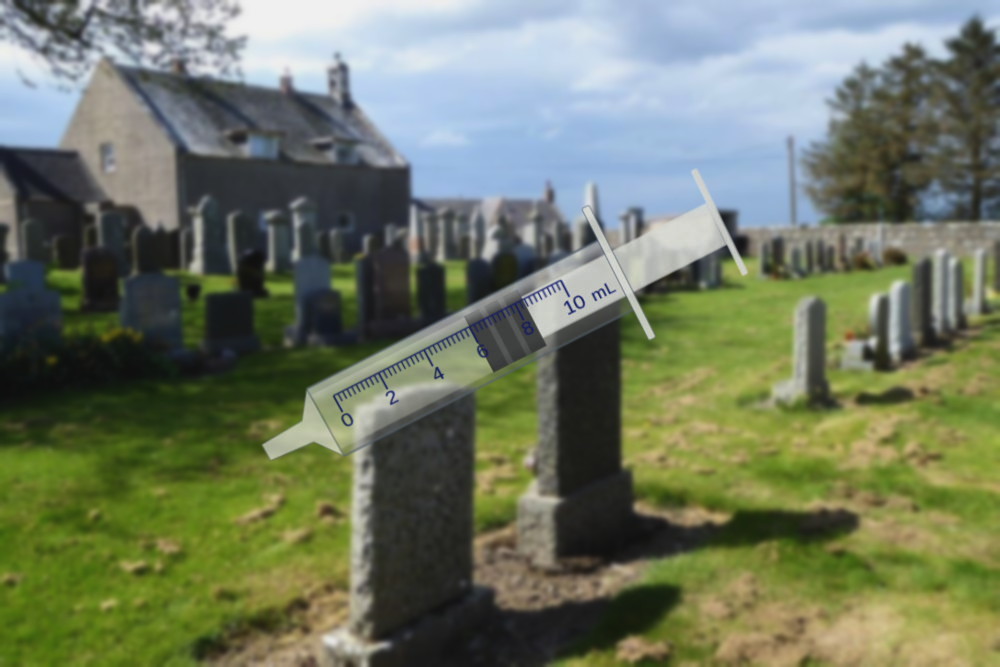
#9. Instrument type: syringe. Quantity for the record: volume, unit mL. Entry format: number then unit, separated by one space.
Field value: 6 mL
